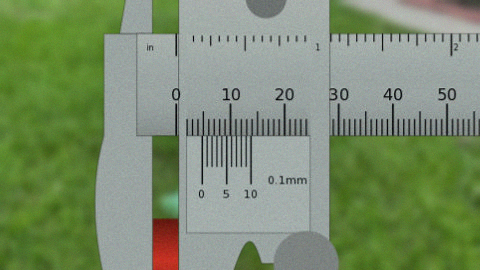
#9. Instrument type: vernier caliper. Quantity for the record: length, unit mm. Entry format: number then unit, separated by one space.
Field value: 4.8 mm
